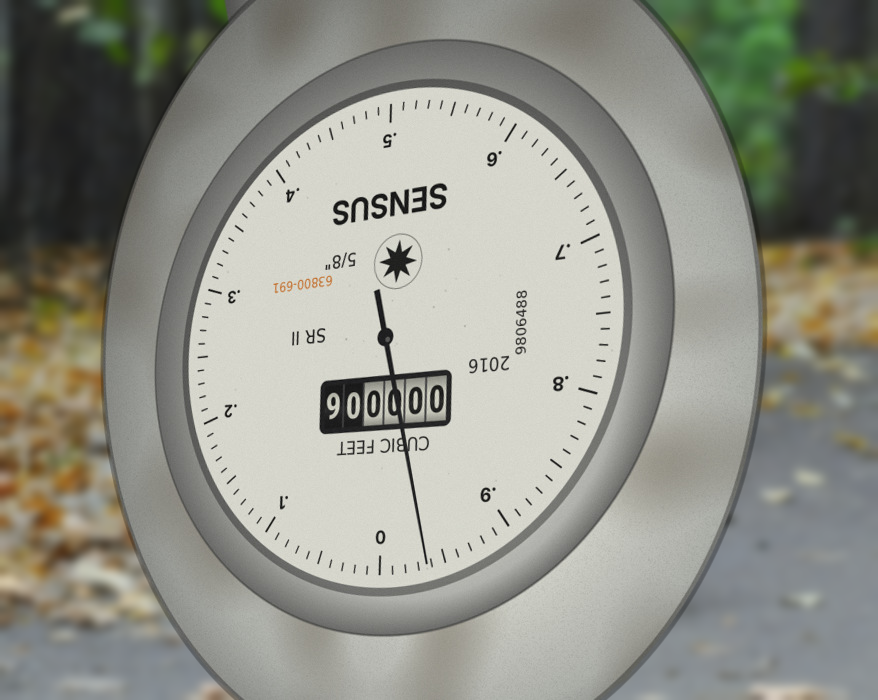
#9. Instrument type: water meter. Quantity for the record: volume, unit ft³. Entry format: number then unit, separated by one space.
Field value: 5.96 ft³
